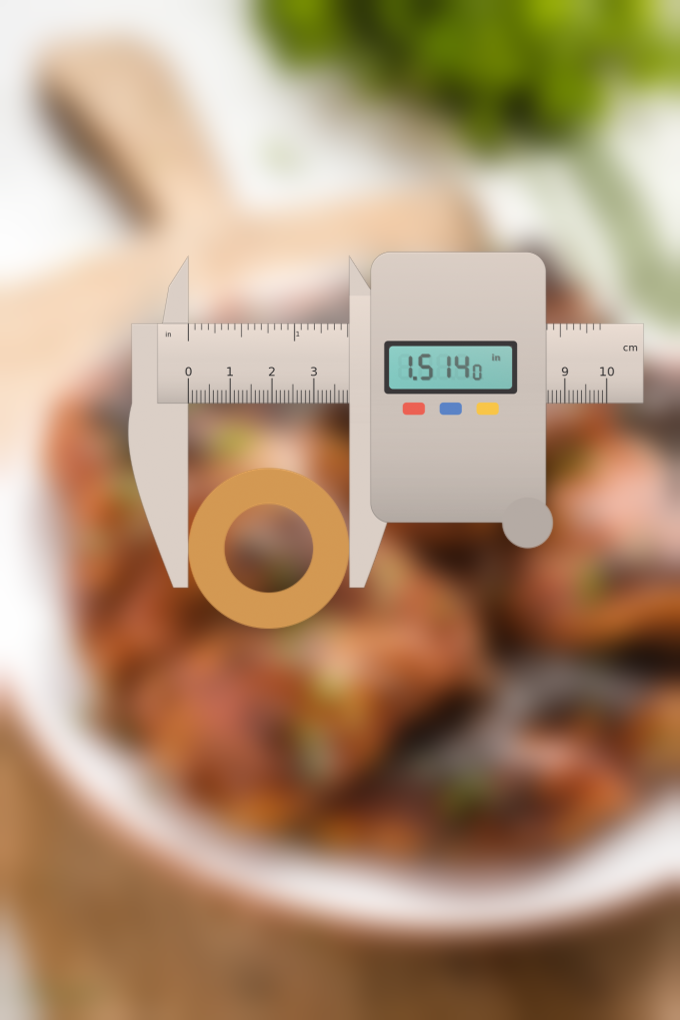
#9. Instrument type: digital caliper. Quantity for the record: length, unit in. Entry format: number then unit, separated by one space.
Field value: 1.5140 in
